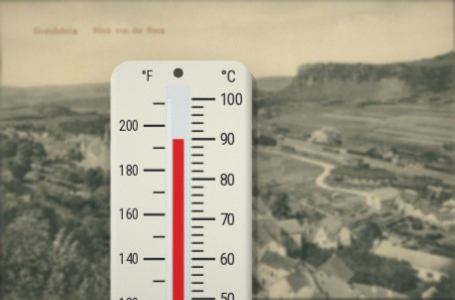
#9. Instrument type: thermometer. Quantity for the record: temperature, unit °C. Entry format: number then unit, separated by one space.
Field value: 90 °C
